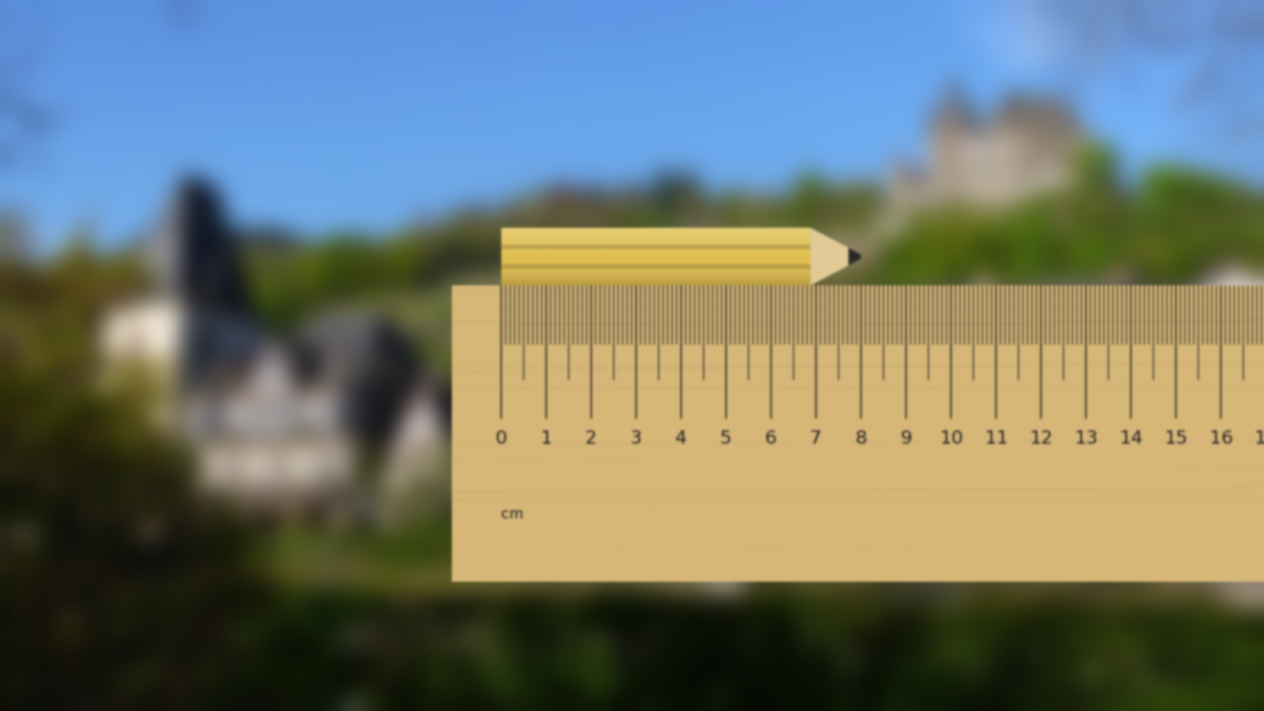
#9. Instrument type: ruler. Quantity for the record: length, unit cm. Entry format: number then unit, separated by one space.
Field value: 8 cm
